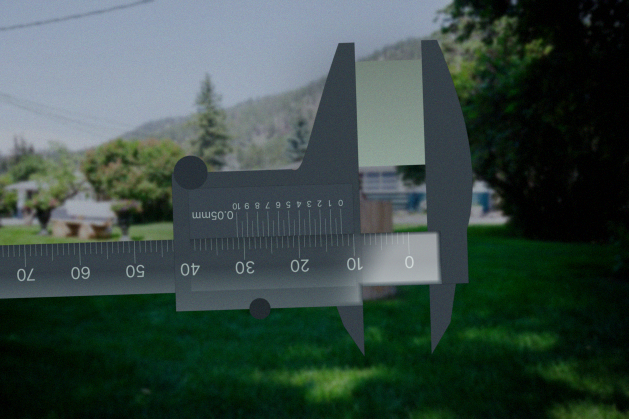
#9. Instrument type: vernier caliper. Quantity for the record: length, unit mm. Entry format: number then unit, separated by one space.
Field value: 12.2 mm
